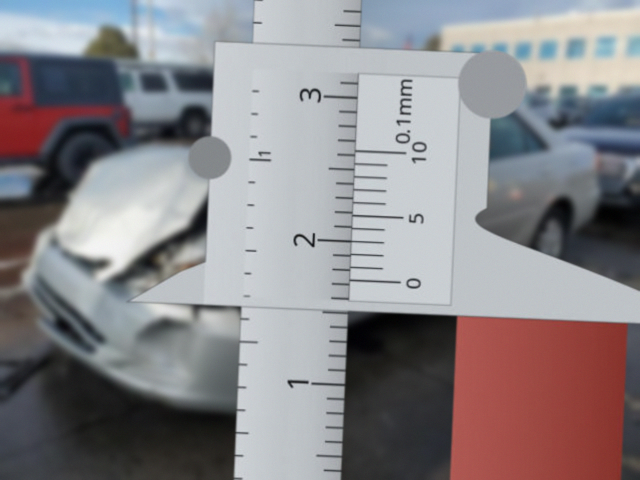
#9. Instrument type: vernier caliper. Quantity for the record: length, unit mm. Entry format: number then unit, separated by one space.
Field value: 17.3 mm
